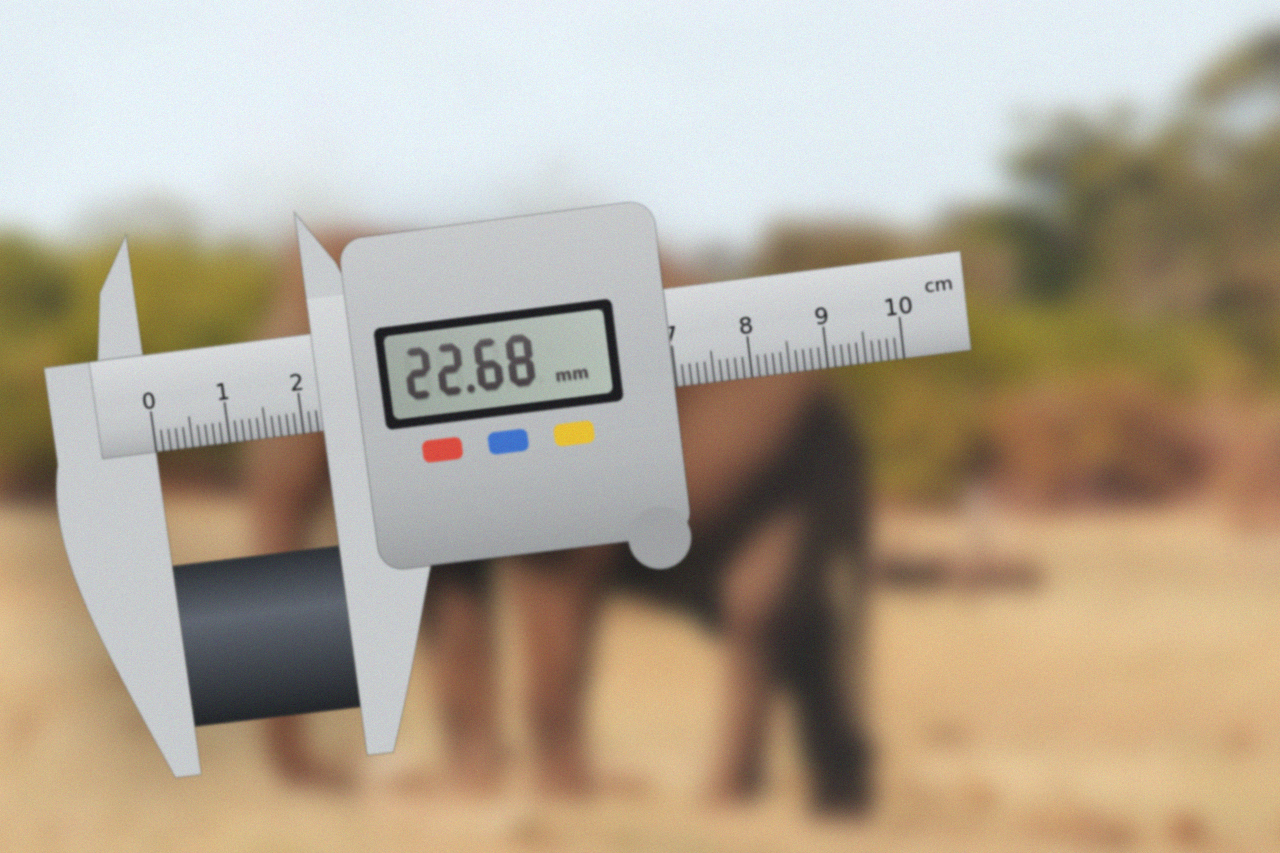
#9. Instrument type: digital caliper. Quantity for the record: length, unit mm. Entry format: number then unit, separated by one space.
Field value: 22.68 mm
